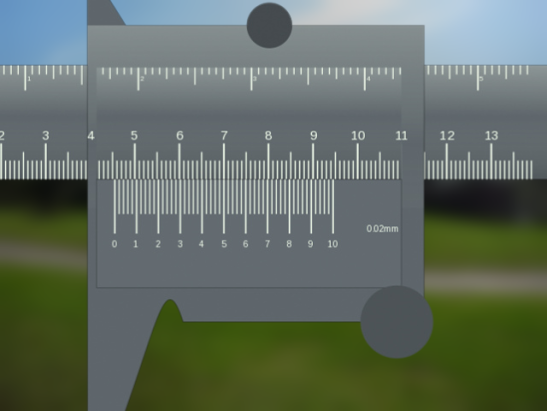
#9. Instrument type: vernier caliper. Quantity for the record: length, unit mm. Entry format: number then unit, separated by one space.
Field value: 45.5 mm
